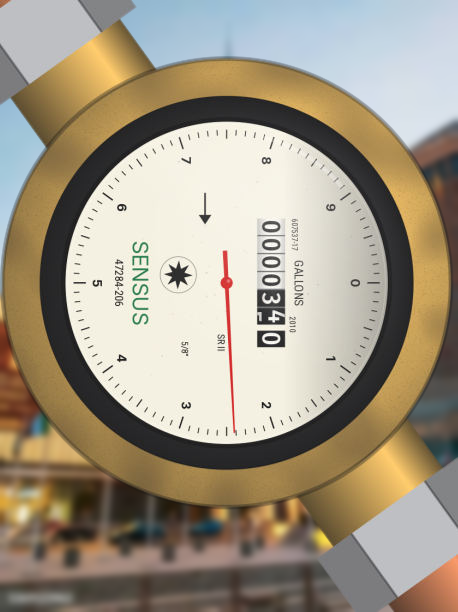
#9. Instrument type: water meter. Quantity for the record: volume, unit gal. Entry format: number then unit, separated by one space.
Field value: 342.4 gal
